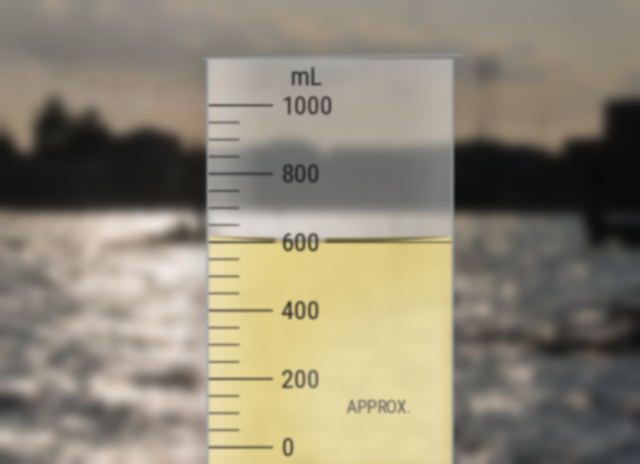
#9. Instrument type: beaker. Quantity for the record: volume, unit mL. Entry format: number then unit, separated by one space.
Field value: 600 mL
